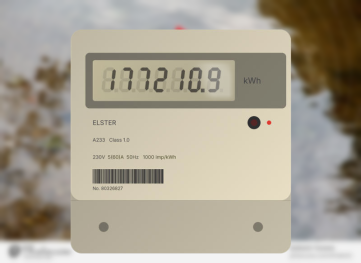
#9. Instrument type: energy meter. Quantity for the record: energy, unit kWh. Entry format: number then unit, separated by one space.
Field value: 177210.9 kWh
